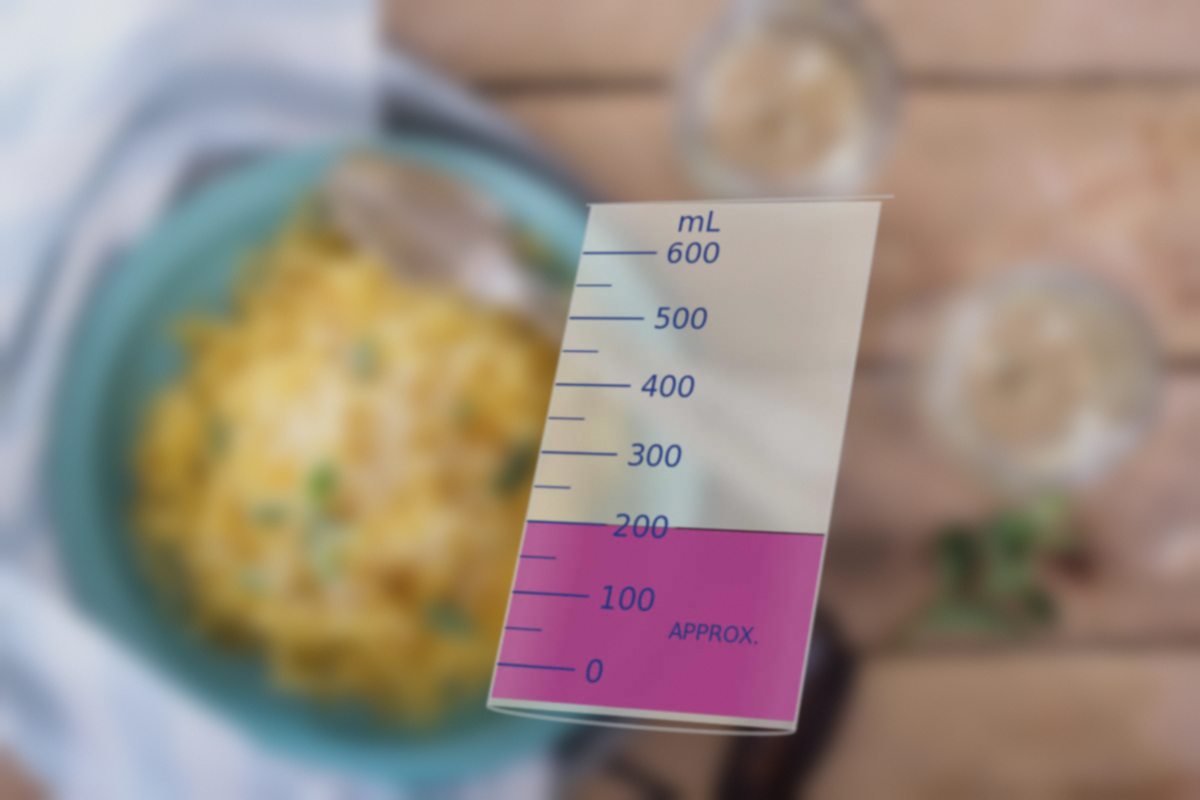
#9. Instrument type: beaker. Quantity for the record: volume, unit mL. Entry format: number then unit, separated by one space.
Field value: 200 mL
